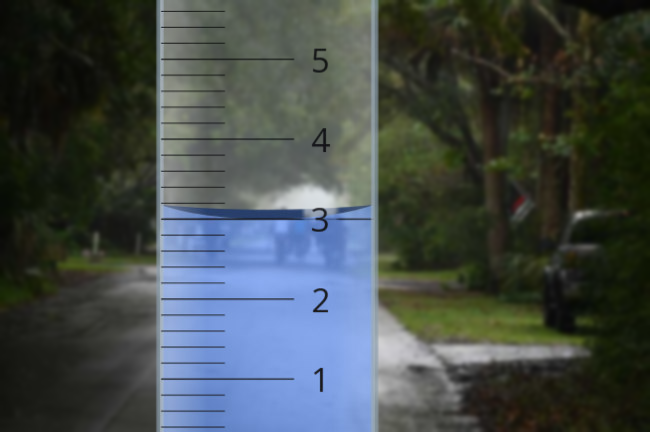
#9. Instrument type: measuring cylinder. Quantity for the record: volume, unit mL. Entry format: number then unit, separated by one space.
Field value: 3 mL
